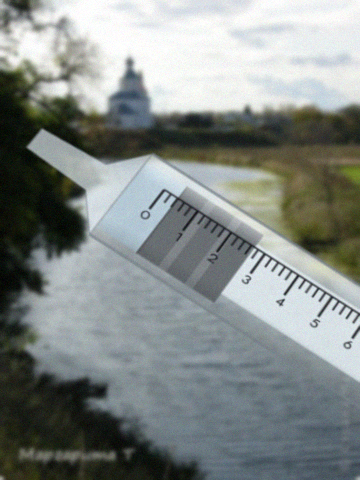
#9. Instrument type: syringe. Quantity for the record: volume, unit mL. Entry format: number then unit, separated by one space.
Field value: 0.4 mL
